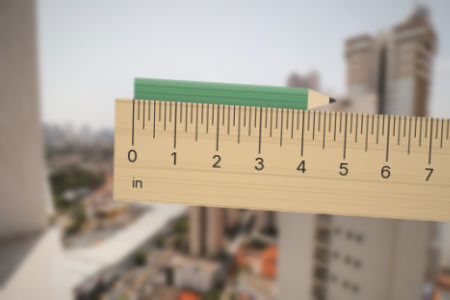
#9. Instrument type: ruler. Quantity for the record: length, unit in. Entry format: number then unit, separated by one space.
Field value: 4.75 in
